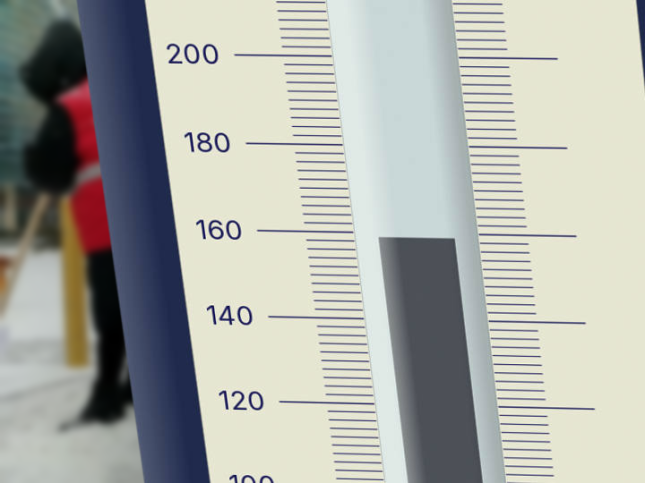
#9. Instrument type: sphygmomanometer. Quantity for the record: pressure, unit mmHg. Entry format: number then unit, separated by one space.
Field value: 159 mmHg
